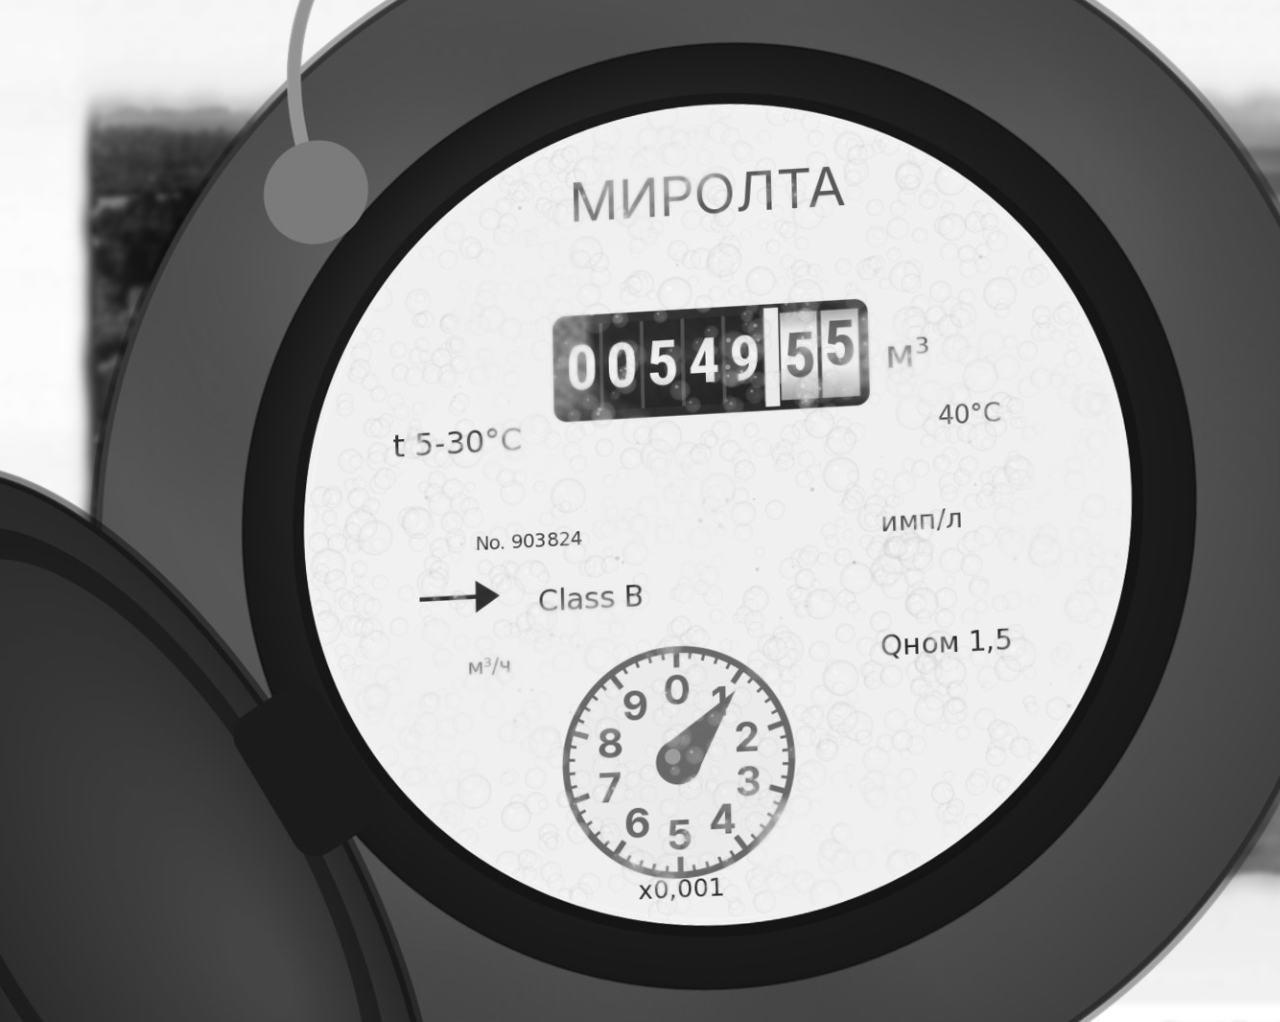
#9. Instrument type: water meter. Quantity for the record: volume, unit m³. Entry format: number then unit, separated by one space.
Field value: 549.551 m³
